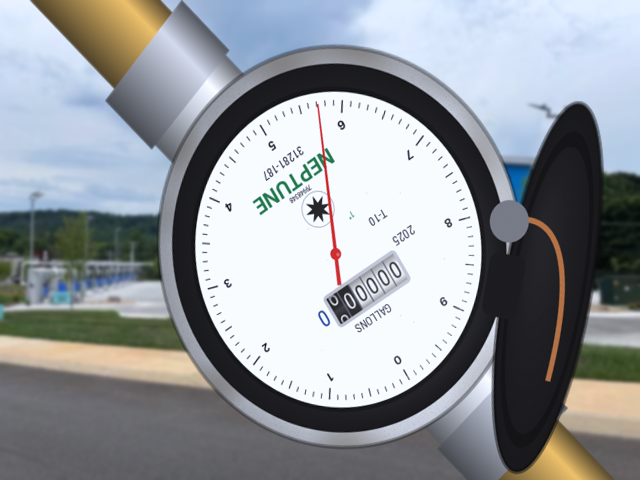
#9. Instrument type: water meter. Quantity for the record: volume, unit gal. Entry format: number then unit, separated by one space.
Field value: 85.7 gal
